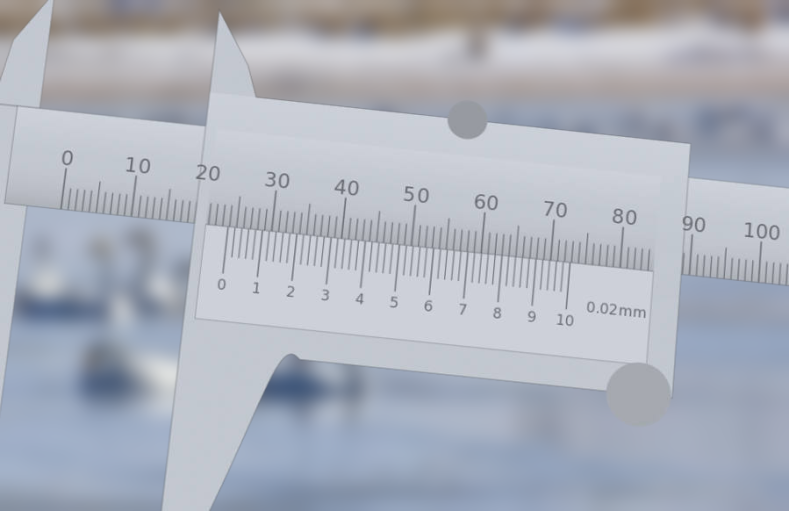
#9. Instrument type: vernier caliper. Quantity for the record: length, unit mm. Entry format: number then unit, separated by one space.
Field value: 23.8 mm
